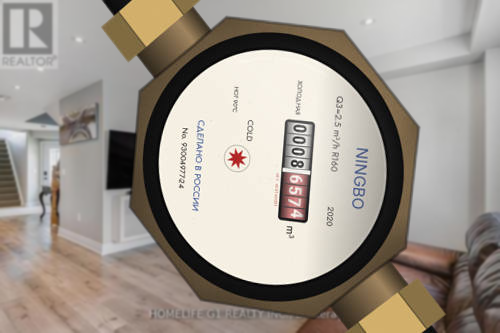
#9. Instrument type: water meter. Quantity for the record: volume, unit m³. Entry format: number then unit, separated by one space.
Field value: 8.6574 m³
